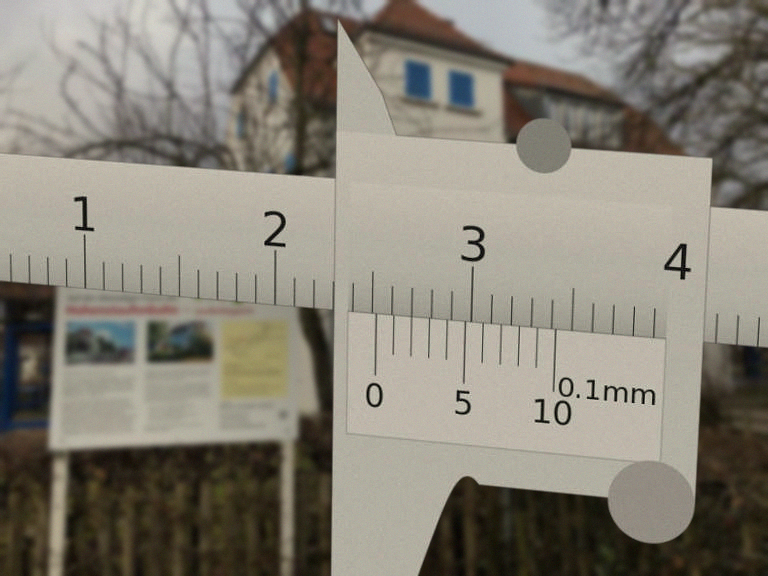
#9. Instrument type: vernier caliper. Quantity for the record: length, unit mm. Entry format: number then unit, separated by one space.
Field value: 25.2 mm
